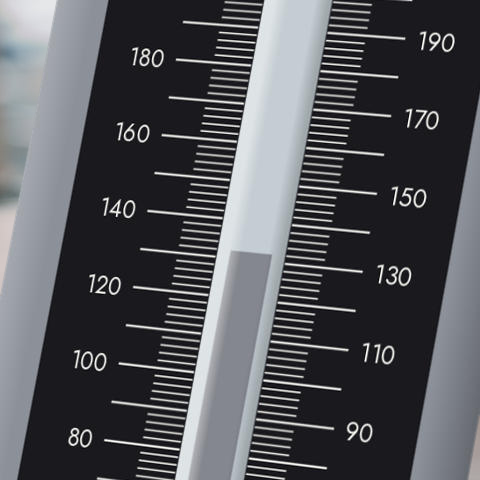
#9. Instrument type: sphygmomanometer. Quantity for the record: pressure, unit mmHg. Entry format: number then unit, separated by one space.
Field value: 132 mmHg
